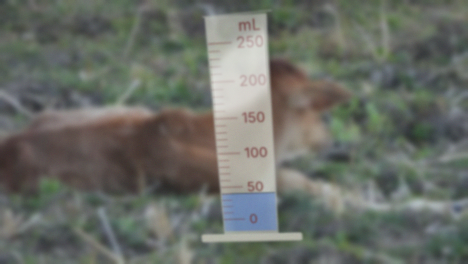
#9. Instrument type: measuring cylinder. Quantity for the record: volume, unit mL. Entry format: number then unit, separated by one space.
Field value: 40 mL
